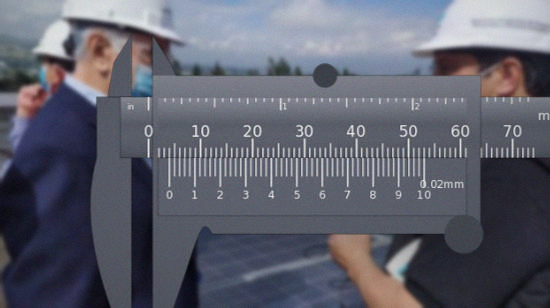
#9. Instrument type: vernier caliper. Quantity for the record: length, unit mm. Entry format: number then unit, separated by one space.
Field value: 4.0 mm
